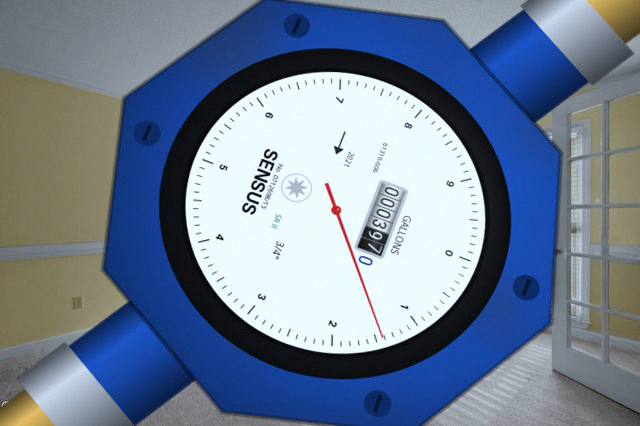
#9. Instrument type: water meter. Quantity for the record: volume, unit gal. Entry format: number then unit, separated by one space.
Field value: 3971.4 gal
